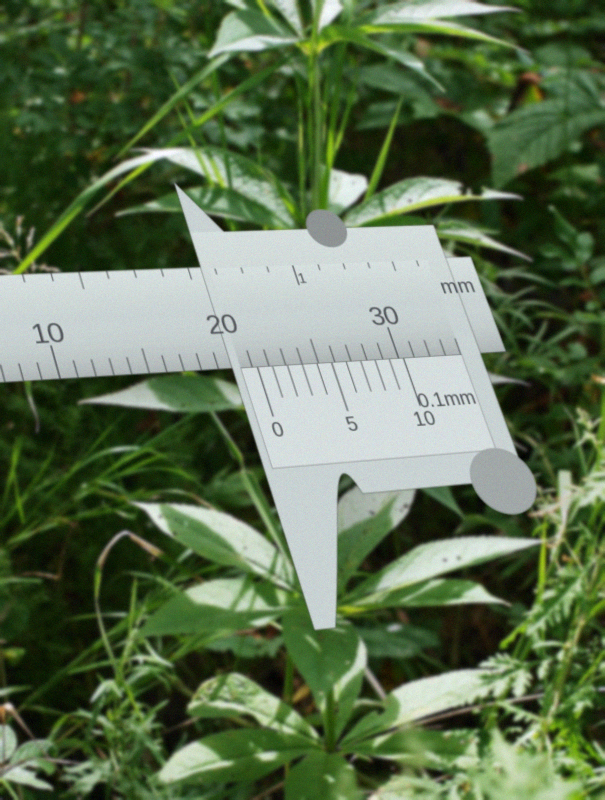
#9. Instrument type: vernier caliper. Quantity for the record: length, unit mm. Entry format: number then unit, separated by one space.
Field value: 21.3 mm
